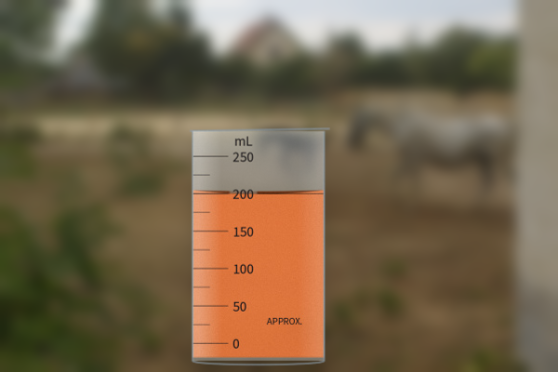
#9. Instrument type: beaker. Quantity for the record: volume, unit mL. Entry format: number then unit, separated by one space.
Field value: 200 mL
